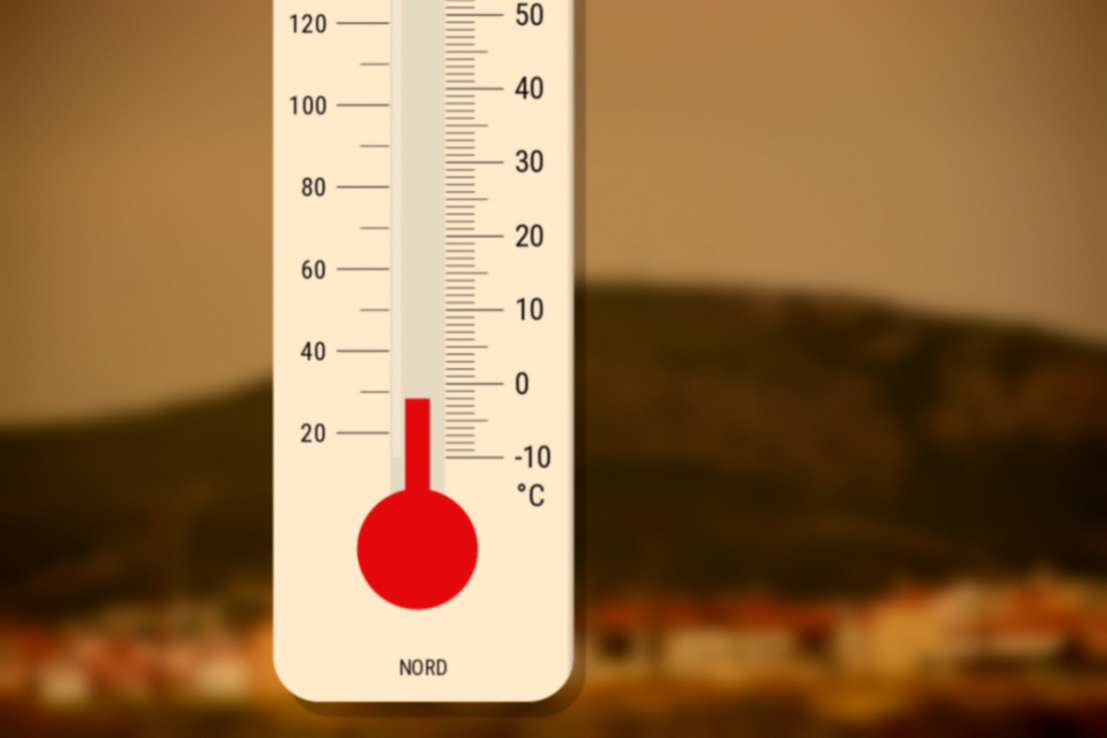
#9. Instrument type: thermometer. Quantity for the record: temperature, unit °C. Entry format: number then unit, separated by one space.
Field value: -2 °C
